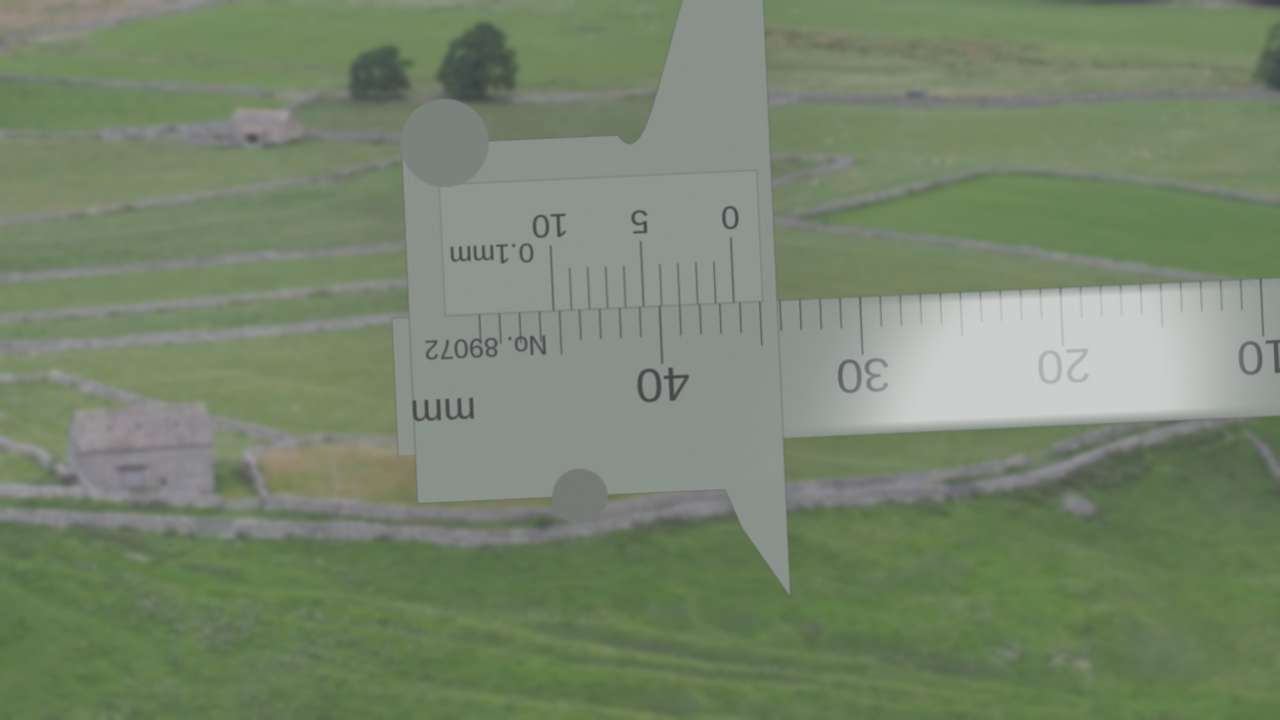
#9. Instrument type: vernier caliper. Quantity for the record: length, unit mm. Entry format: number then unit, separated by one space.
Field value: 36.3 mm
